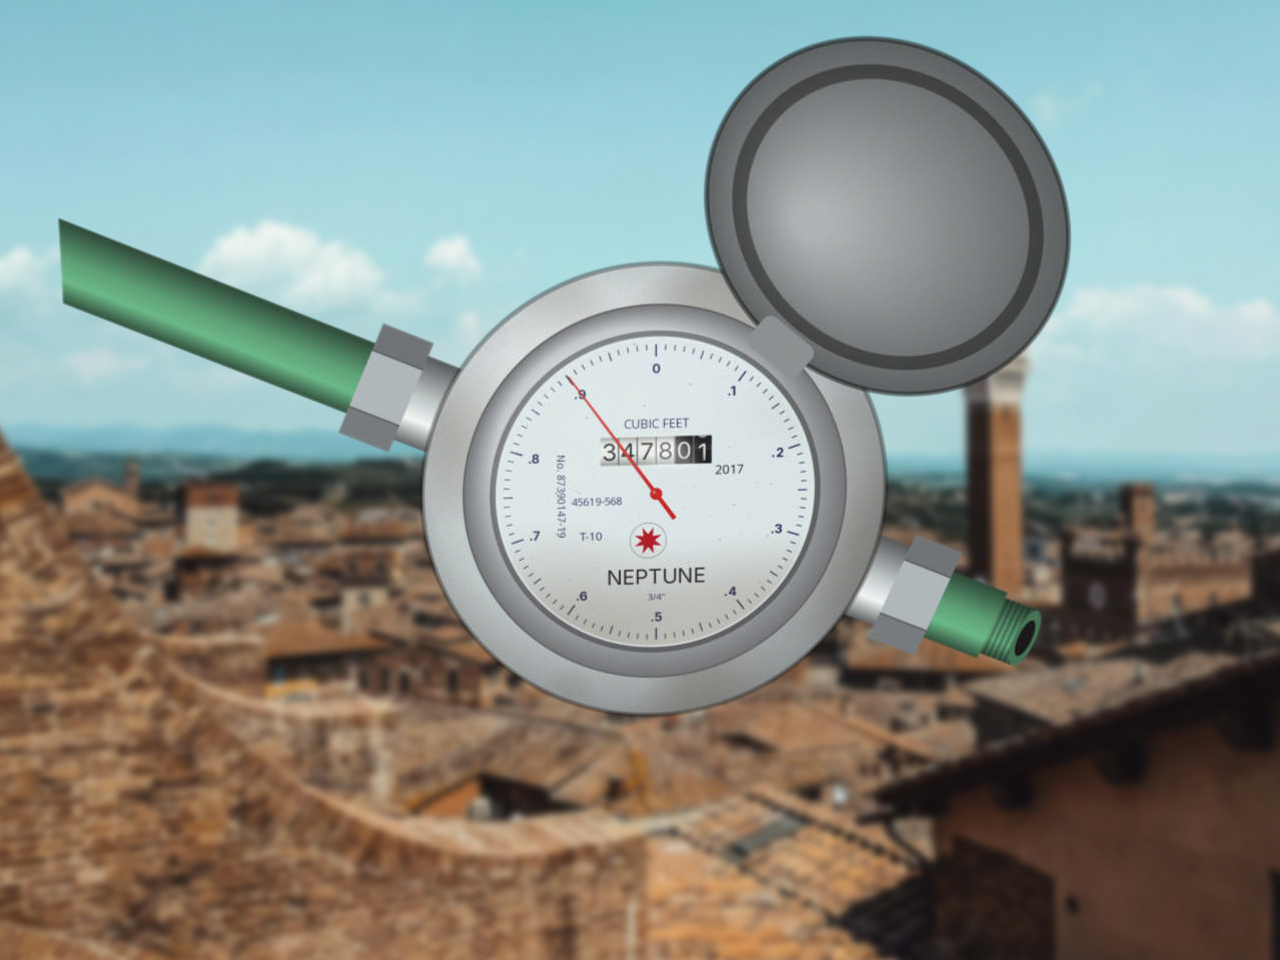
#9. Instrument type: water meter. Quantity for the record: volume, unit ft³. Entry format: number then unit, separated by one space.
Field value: 347800.90 ft³
